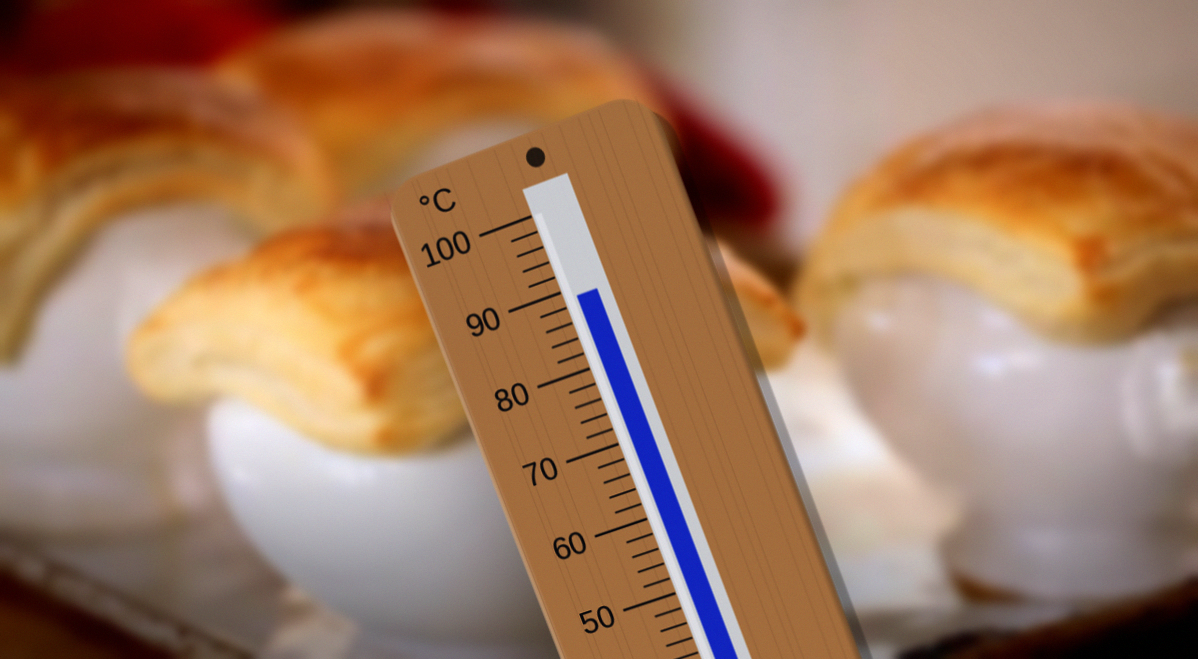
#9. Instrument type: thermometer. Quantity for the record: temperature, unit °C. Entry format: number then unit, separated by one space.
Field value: 89 °C
